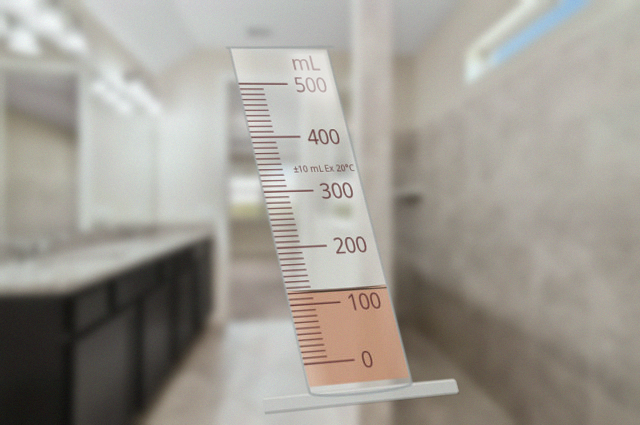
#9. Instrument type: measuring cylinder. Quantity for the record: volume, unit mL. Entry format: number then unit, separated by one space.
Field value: 120 mL
